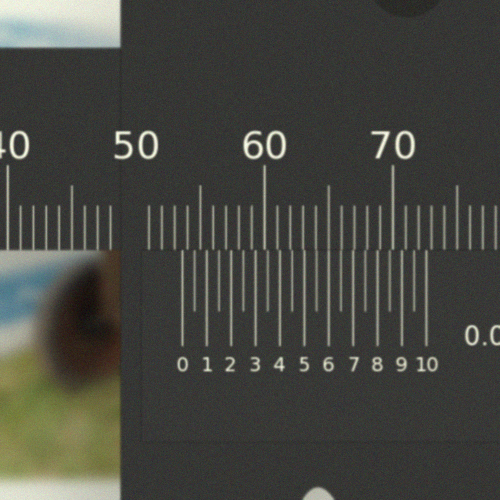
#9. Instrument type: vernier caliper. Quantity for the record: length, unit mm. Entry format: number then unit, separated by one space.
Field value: 53.6 mm
